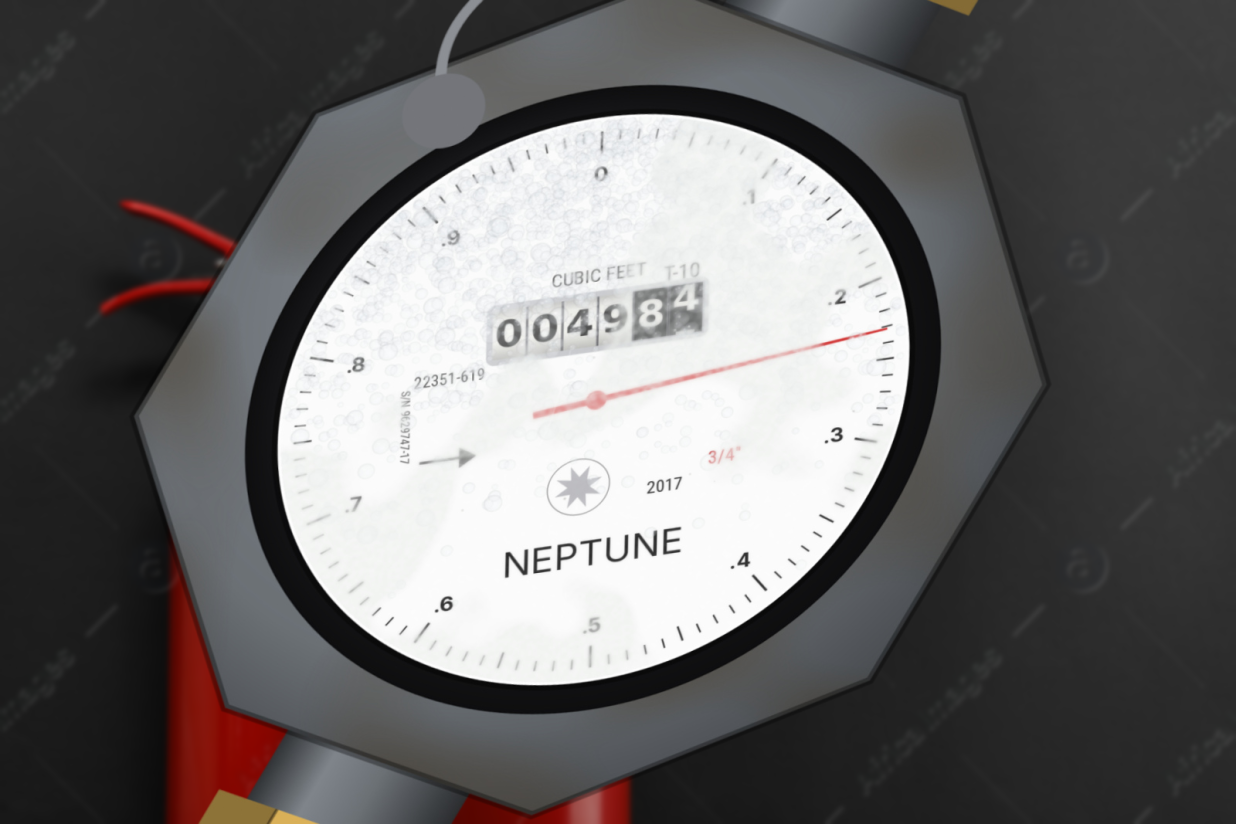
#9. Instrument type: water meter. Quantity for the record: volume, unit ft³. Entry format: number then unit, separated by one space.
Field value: 4984.23 ft³
